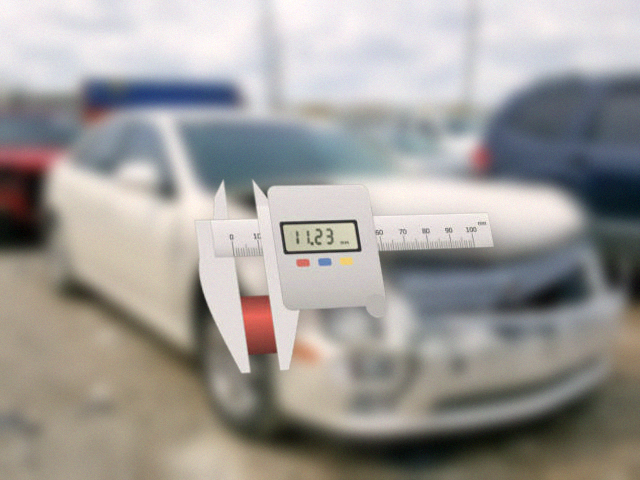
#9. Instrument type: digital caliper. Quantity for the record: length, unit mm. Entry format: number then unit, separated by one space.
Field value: 11.23 mm
